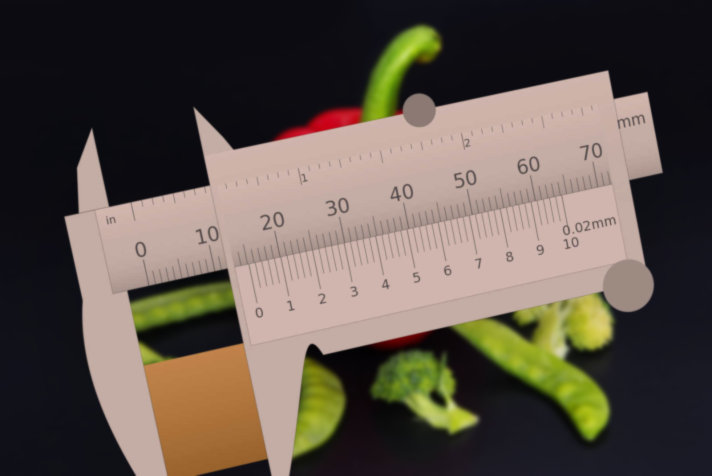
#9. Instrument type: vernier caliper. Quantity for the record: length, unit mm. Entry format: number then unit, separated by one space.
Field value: 15.2 mm
